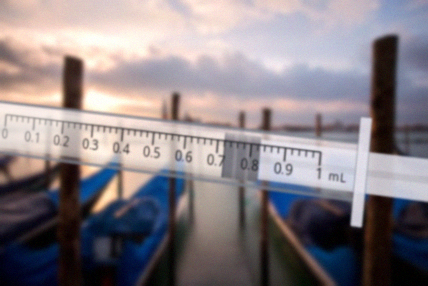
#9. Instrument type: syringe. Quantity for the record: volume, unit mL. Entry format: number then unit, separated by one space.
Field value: 0.72 mL
